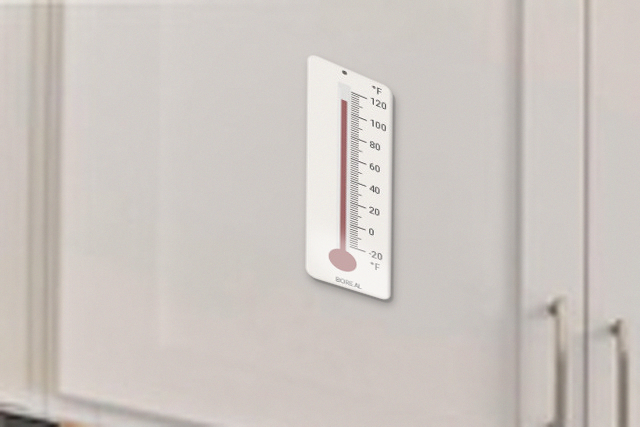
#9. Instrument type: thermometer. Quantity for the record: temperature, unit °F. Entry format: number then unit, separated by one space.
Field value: 110 °F
